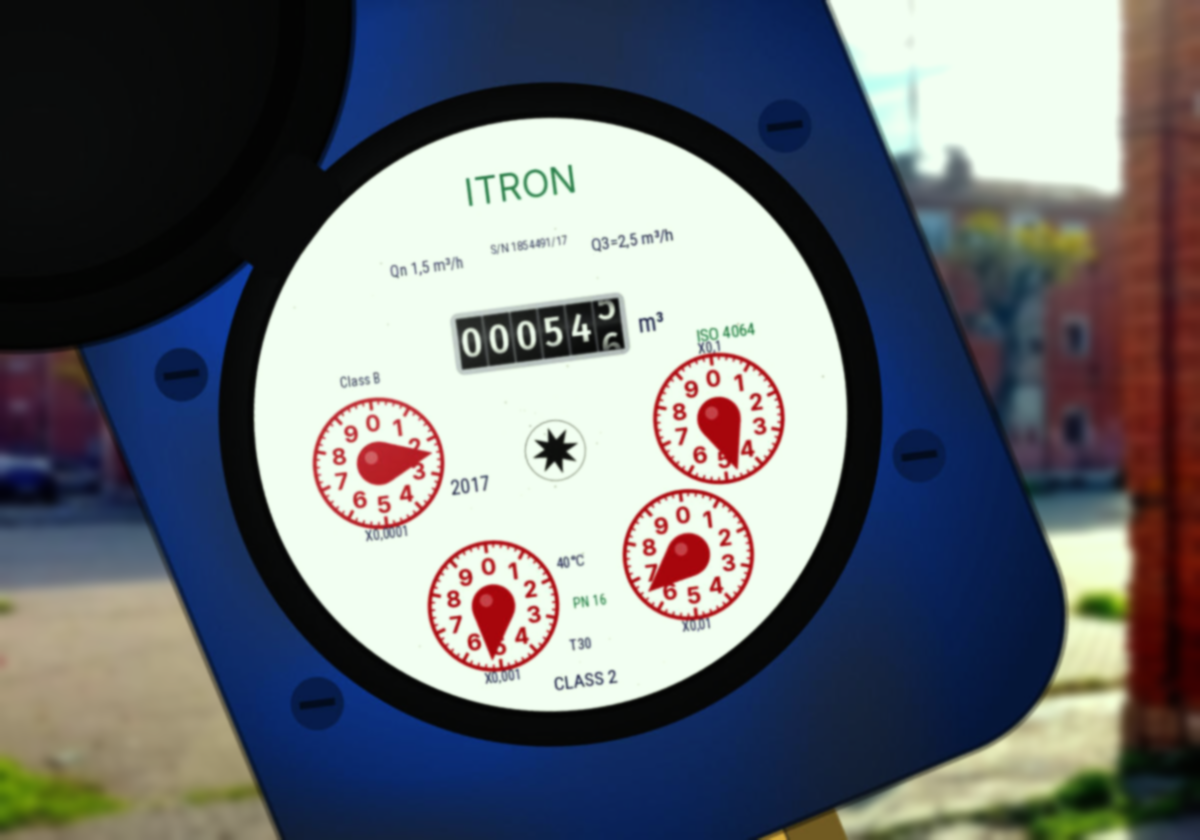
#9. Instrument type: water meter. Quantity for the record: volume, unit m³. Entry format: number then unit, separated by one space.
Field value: 545.4652 m³
